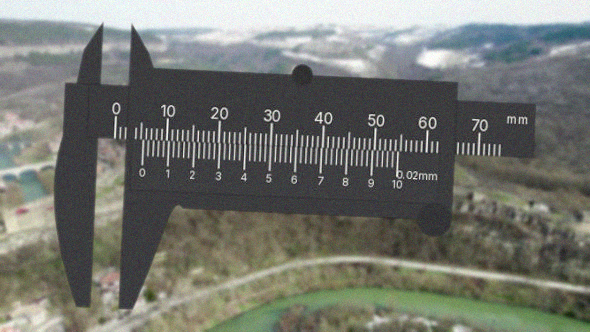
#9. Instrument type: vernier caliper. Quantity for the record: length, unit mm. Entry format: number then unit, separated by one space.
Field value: 5.5 mm
